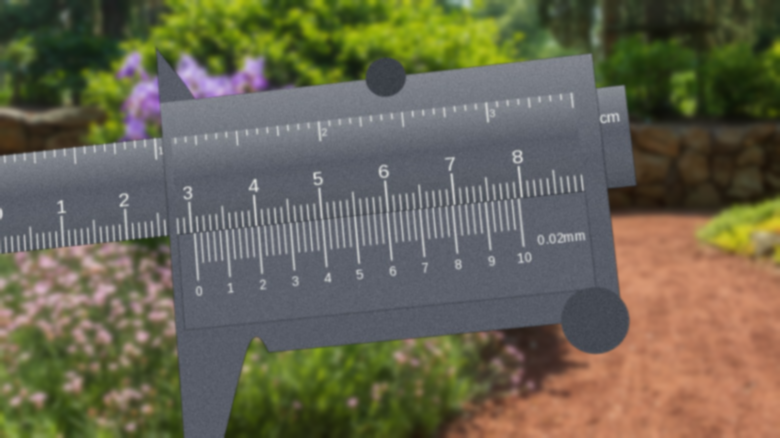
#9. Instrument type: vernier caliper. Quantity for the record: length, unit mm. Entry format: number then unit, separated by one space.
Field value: 30.5 mm
